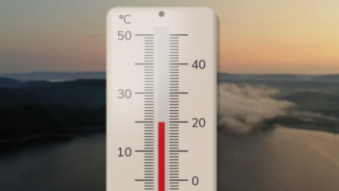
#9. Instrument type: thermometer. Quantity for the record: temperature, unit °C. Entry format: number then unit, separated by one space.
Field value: 20 °C
